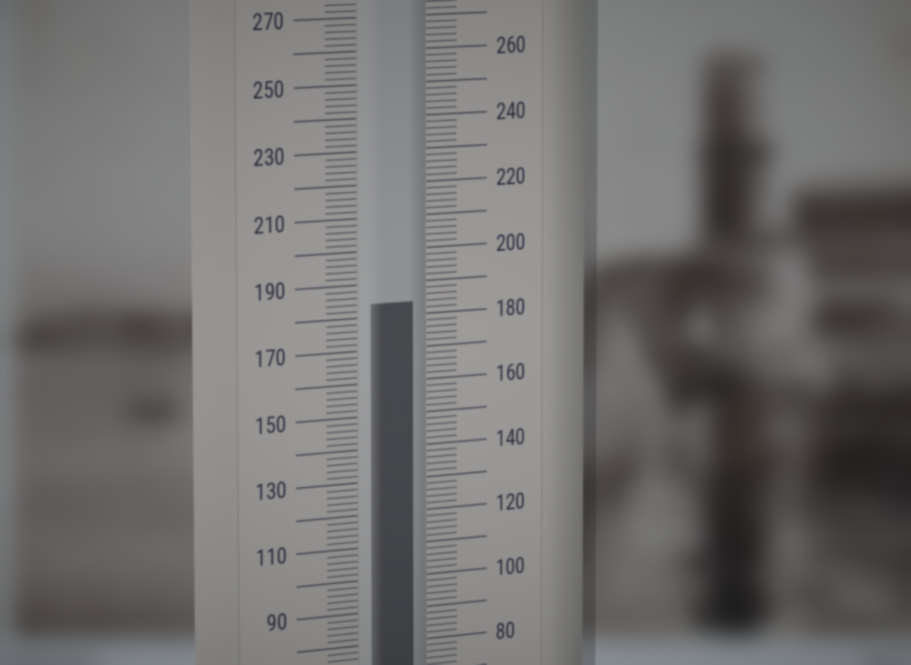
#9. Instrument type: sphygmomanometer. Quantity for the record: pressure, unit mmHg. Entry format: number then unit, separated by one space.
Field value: 184 mmHg
